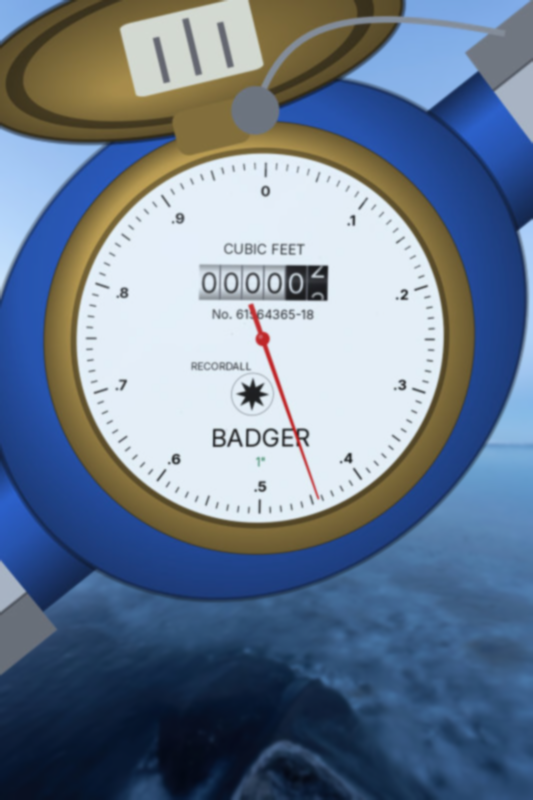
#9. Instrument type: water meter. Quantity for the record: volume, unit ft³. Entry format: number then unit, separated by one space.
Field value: 2.44 ft³
